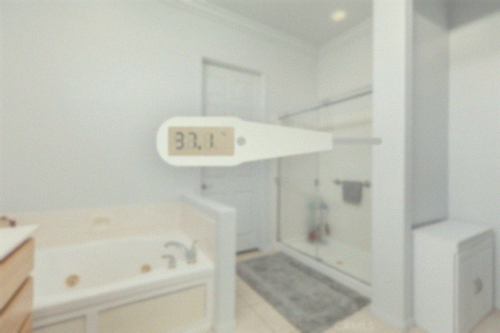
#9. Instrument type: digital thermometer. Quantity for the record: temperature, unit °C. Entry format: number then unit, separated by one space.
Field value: 37.1 °C
